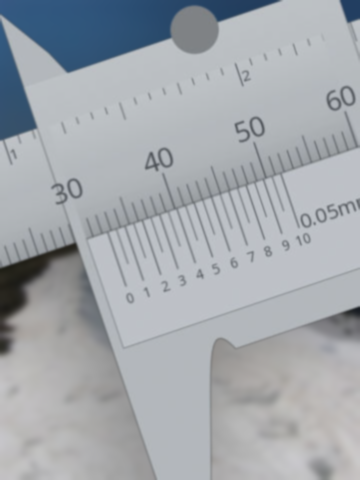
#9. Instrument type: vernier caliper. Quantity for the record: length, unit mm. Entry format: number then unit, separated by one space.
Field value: 32.6 mm
